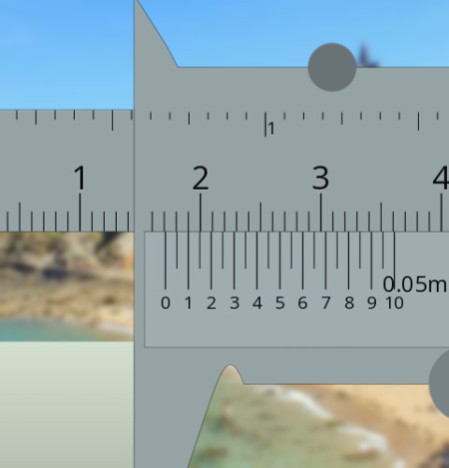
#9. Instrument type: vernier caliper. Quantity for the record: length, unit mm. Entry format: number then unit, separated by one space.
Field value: 17.1 mm
